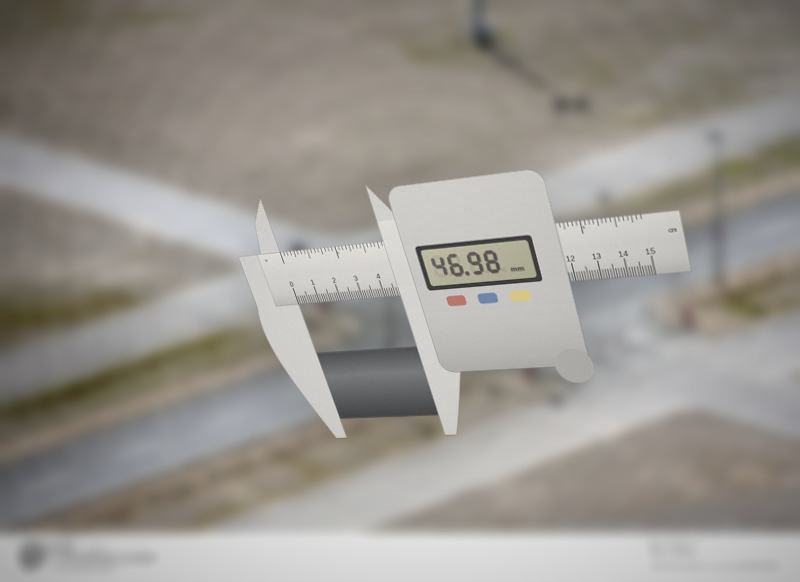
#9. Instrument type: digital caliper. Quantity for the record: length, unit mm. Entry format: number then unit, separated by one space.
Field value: 46.98 mm
